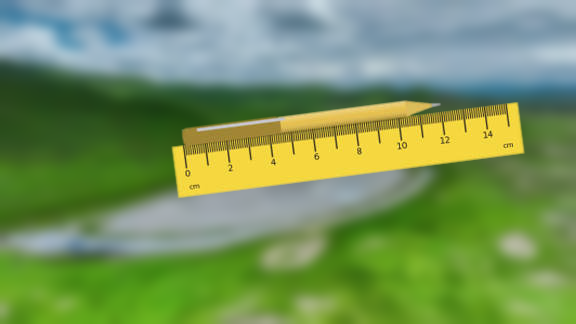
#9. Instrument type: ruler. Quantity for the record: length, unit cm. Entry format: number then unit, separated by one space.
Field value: 12 cm
